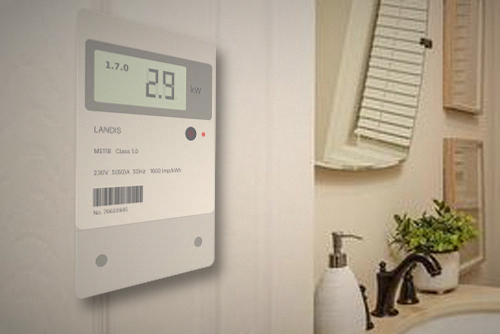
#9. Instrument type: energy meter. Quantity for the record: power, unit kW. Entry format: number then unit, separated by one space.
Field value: 2.9 kW
